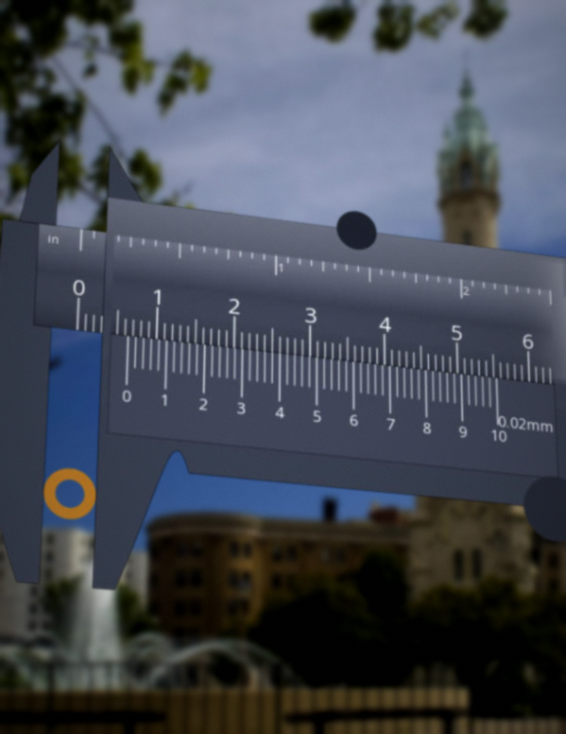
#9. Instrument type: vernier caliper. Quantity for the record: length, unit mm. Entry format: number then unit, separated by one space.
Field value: 6.4 mm
